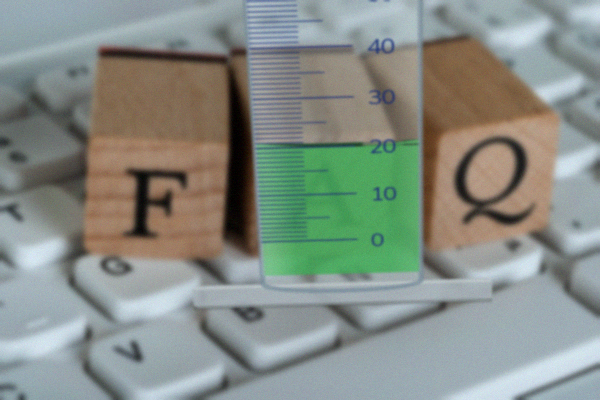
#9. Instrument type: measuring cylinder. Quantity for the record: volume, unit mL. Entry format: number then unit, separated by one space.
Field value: 20 mL
